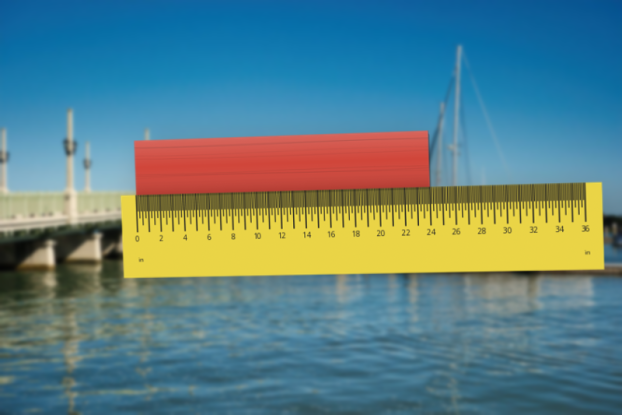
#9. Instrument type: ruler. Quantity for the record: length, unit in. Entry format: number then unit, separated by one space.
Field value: 24 in
